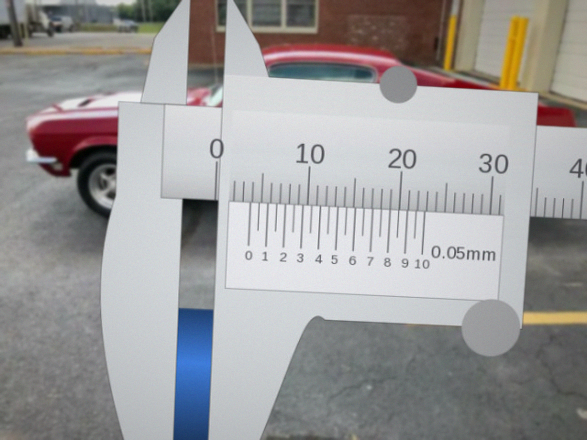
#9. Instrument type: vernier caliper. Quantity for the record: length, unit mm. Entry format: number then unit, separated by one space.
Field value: 3.8 mm
